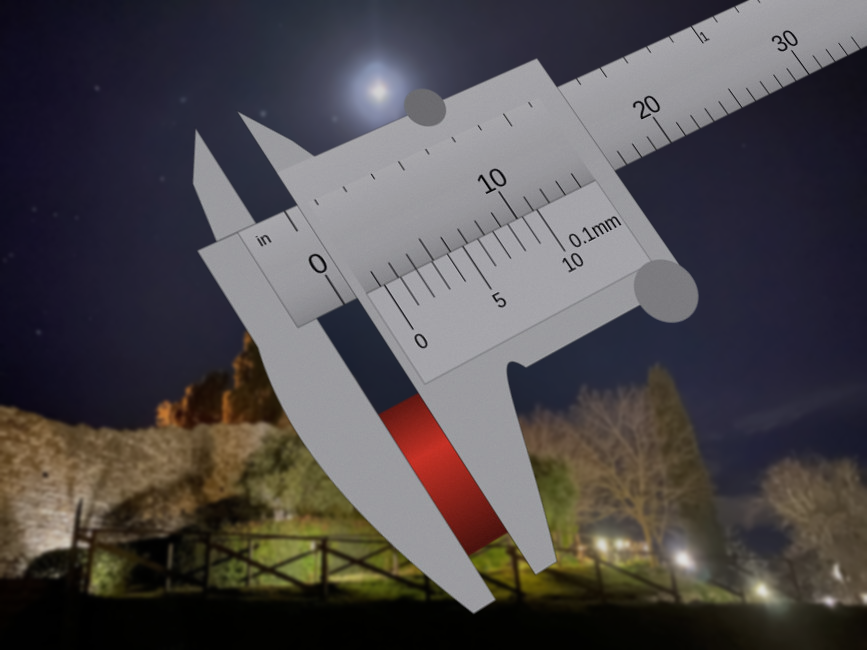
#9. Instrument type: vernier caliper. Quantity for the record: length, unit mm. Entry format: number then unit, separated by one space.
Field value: 2.2 mm
